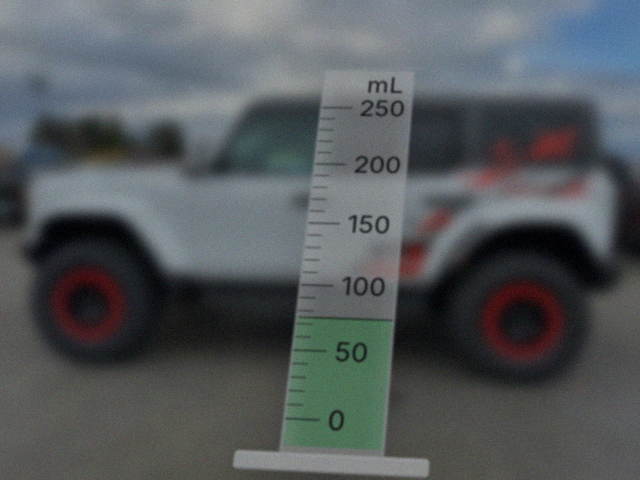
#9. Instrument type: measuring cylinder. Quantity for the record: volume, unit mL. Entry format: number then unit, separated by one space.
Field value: 75 mL
